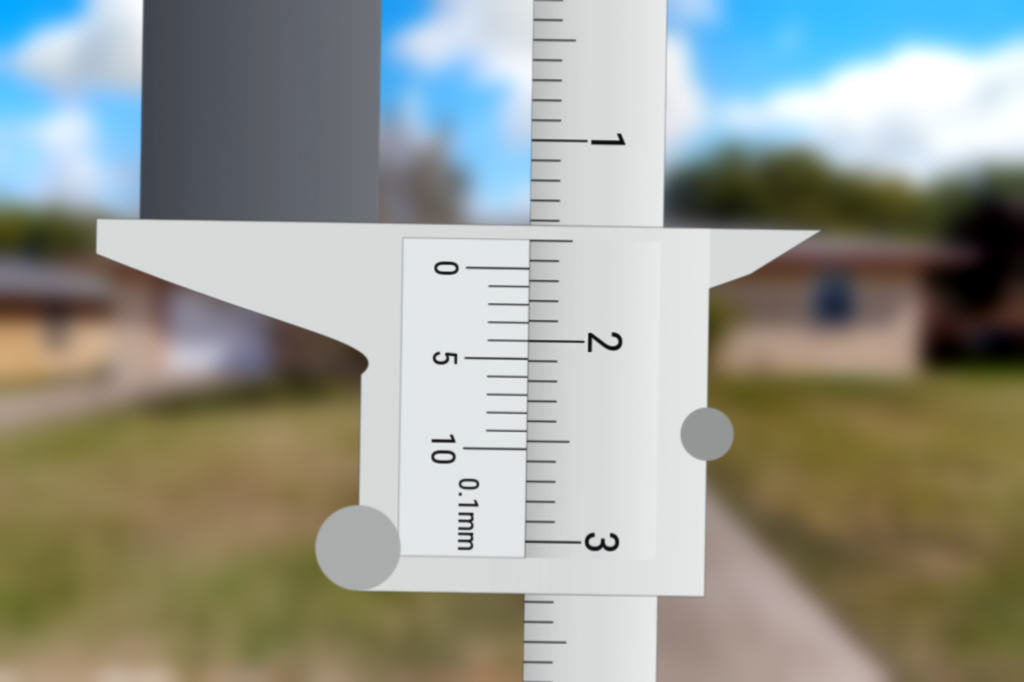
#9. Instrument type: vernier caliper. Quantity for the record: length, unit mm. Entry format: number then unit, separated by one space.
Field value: 16.4 mm
